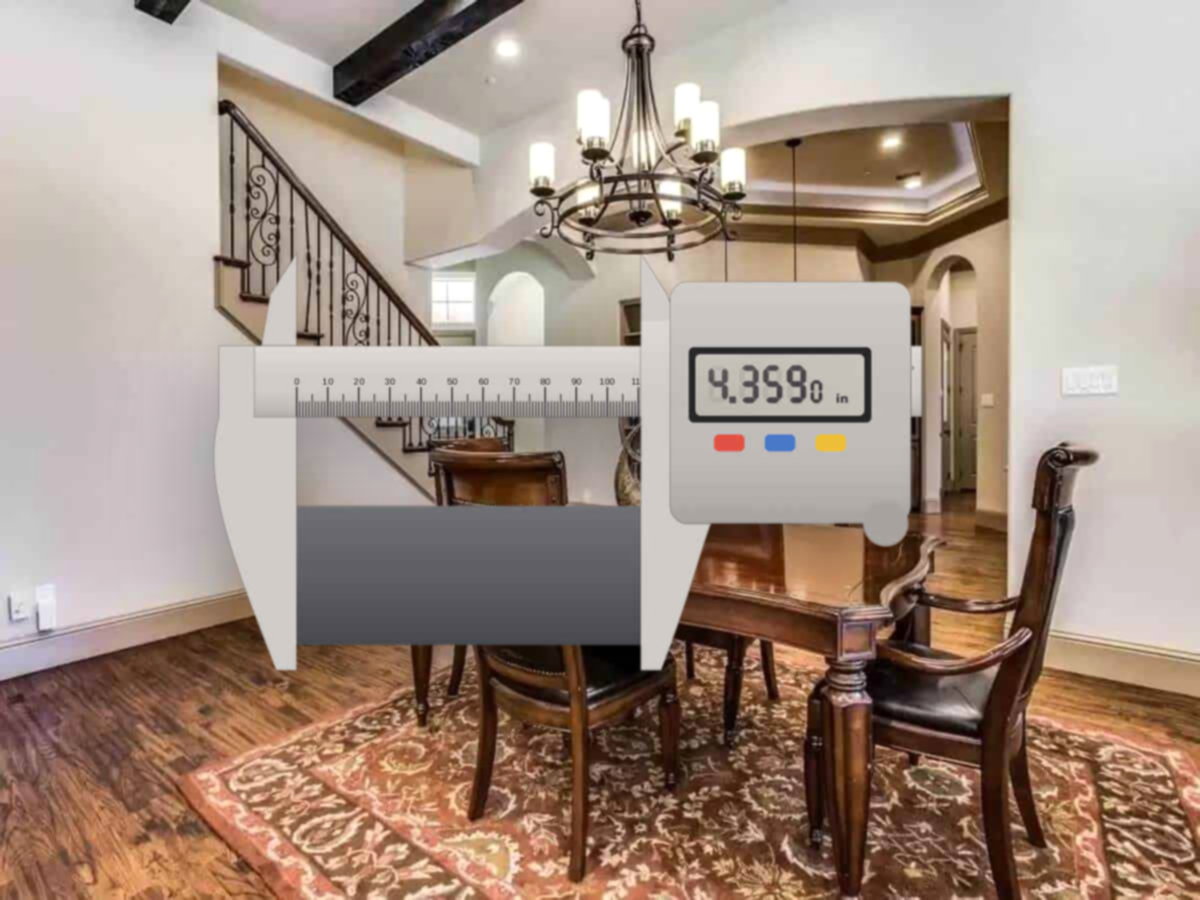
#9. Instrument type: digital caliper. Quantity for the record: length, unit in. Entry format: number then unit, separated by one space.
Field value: 4.3590 in
